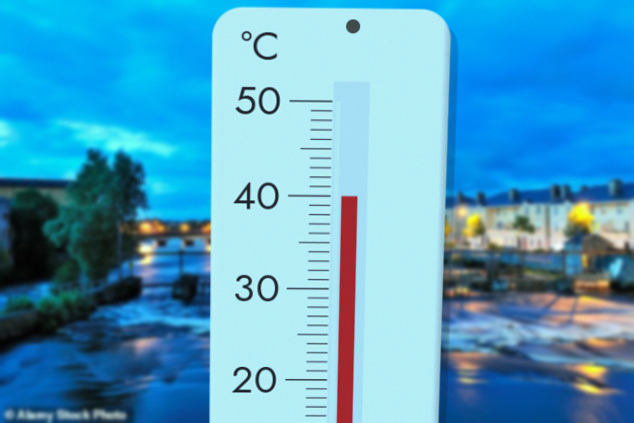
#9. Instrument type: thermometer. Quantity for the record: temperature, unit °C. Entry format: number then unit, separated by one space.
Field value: 40 °C
